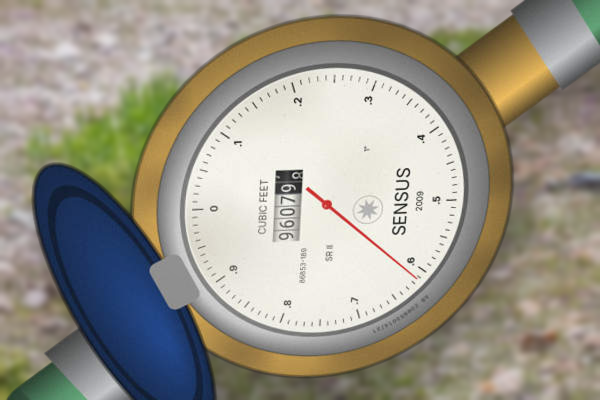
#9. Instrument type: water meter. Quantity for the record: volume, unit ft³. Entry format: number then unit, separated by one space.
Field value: 960797.61 ft³
